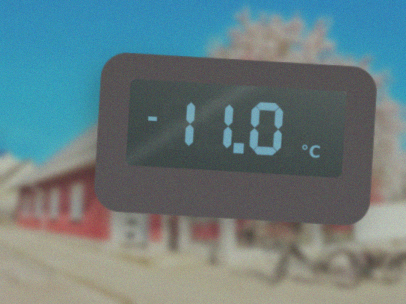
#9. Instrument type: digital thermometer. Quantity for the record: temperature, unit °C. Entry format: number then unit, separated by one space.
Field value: -11.0 °C
